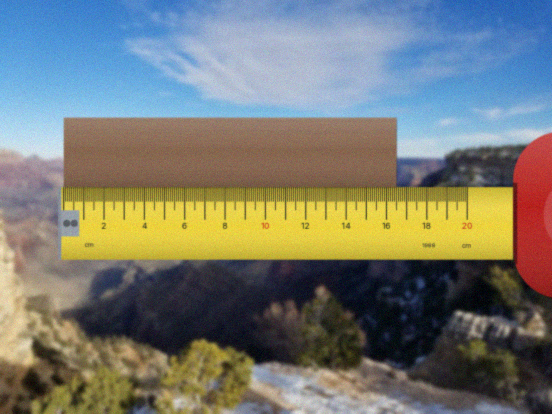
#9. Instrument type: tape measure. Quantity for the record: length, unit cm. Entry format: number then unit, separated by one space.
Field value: 16.5 cm
